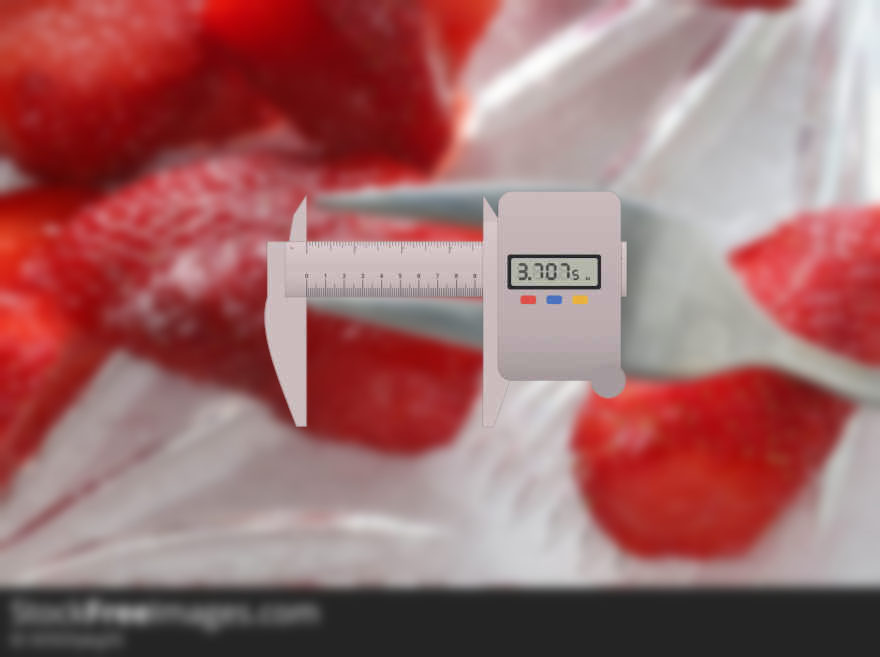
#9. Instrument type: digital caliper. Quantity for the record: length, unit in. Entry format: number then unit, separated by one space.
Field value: 3.7075 in
